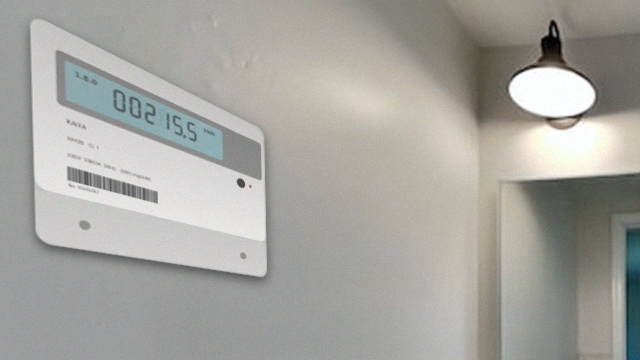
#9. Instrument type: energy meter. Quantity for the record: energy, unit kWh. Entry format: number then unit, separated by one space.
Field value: 215.5 kWh
